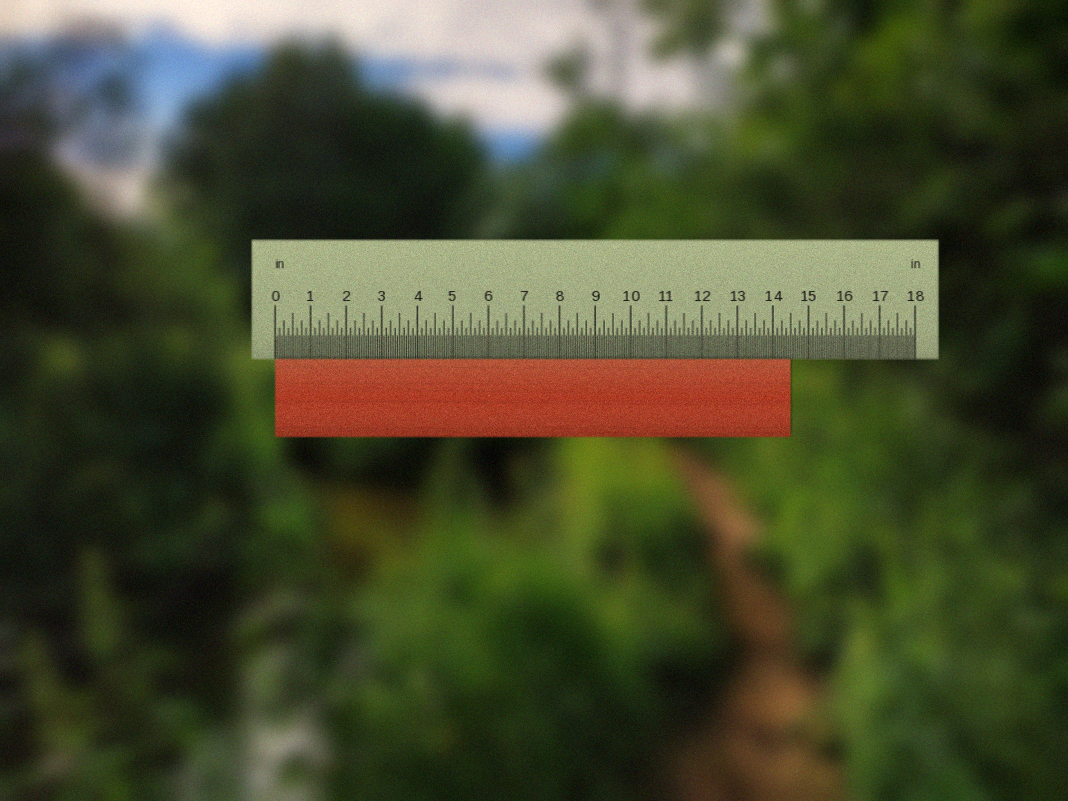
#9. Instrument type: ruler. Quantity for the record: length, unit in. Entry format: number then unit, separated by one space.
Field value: 14.5 in
